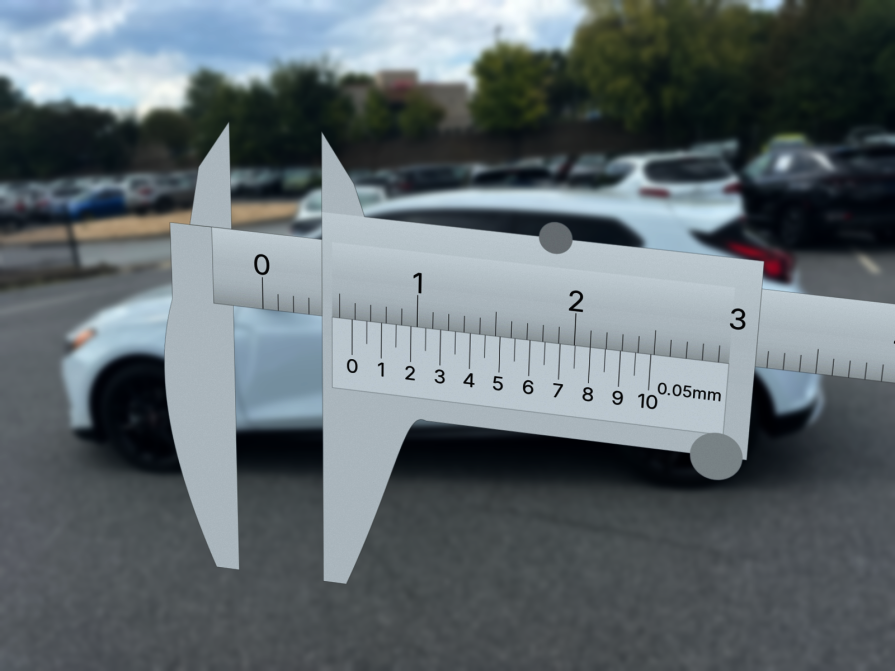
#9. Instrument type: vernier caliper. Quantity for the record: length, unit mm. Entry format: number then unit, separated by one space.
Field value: 5.8 mm
